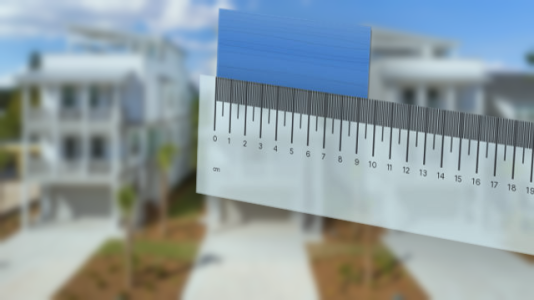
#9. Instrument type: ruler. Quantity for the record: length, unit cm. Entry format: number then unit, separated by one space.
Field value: 9.5 cm
